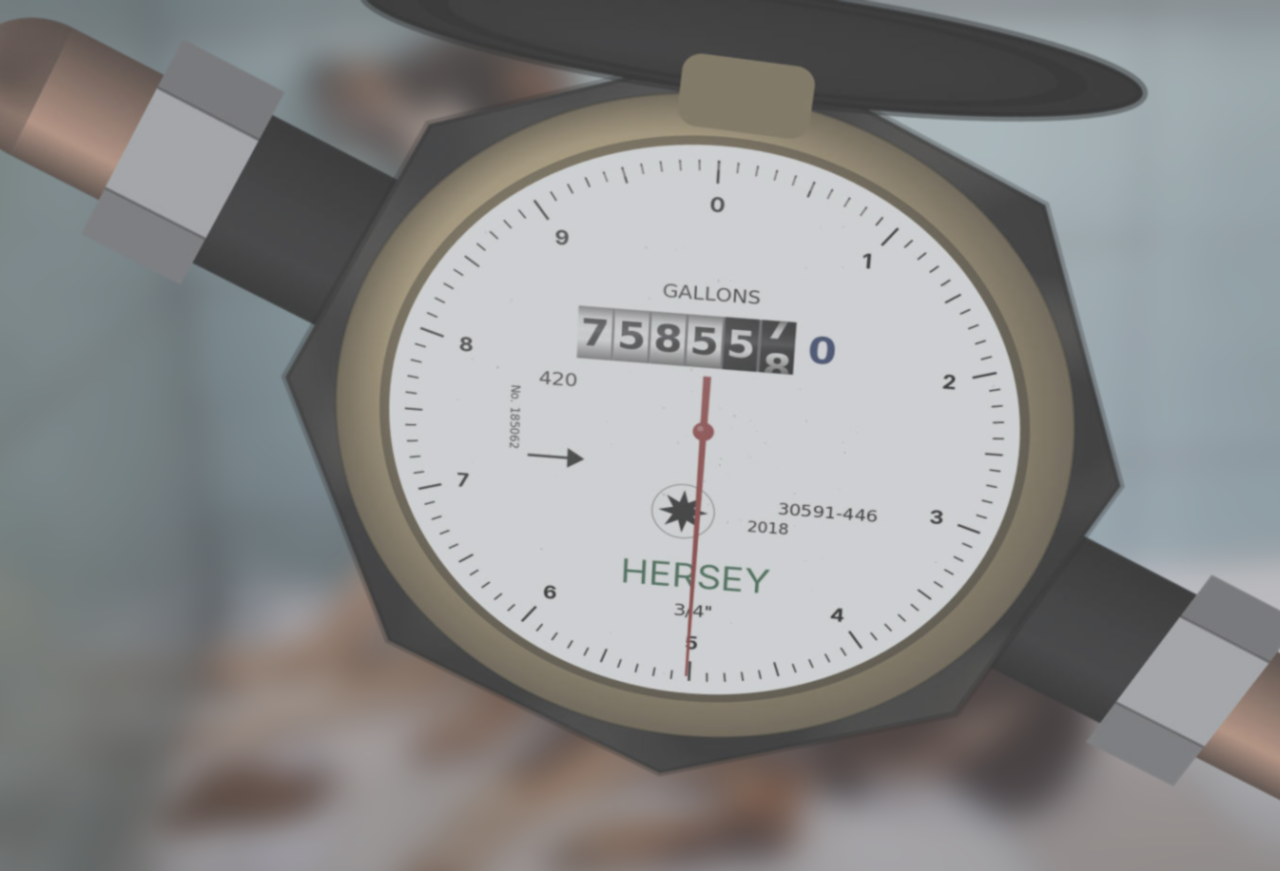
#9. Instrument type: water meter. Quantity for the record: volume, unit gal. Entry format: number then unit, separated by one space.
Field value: 7585575.0 gal
